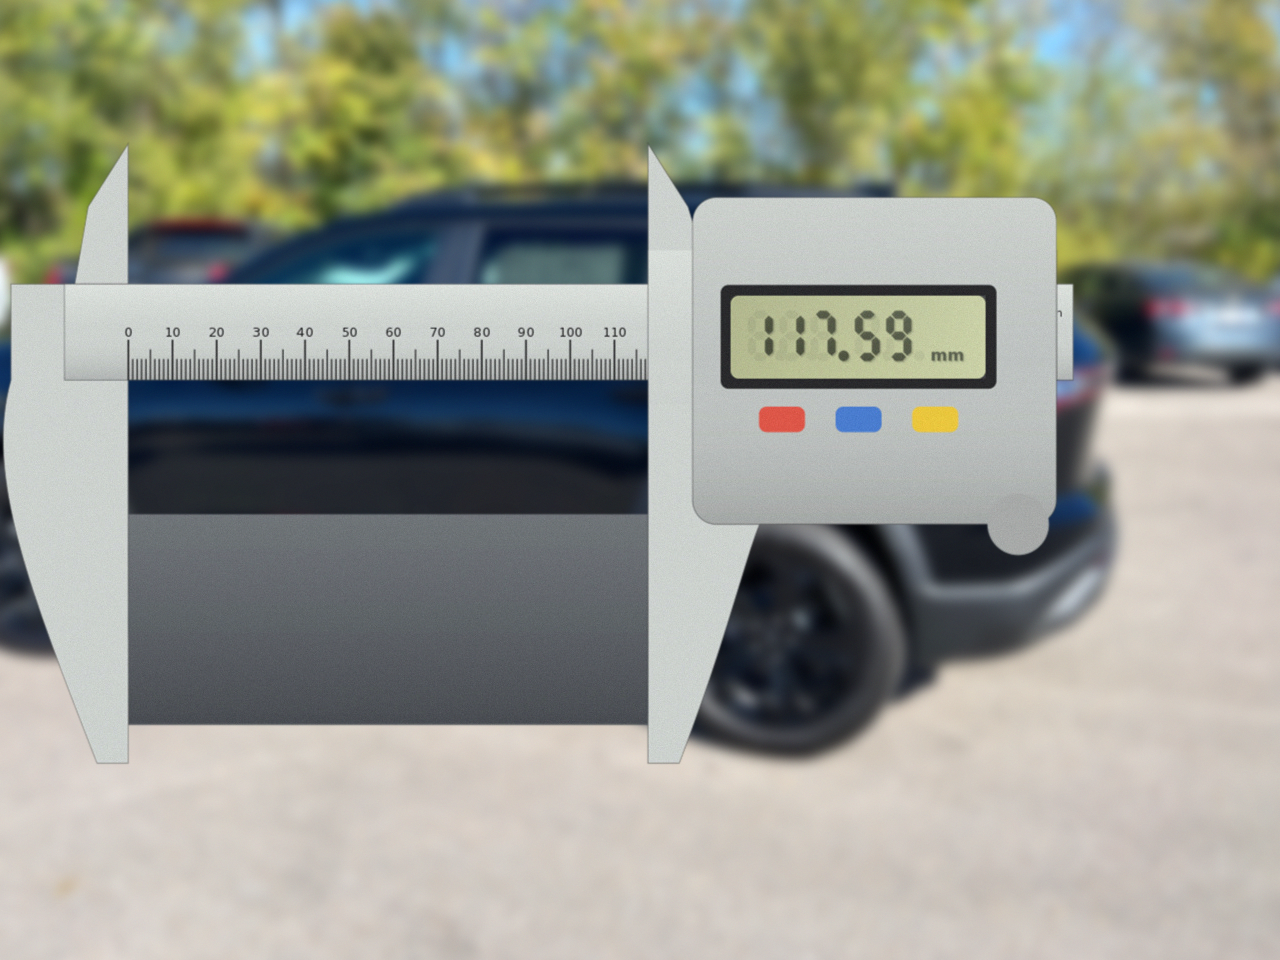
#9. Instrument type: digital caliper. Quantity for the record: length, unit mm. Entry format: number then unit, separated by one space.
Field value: 117.59 mm
